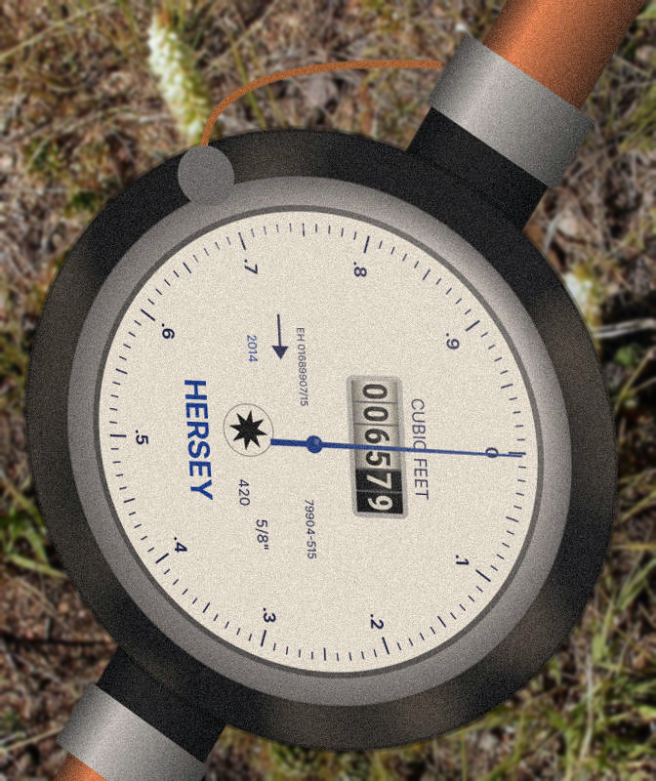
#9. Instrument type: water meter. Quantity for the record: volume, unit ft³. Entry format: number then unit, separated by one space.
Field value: 6579.00 ft³
